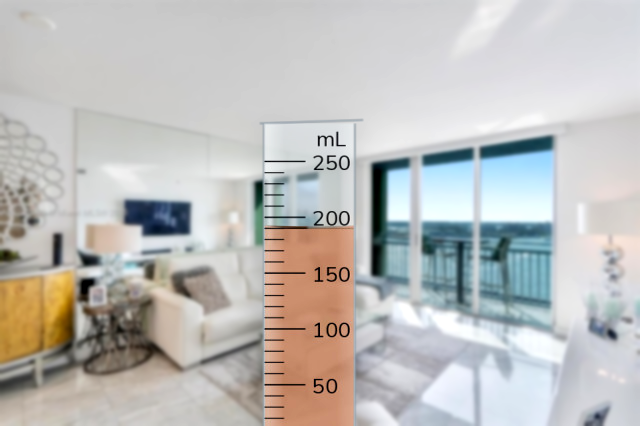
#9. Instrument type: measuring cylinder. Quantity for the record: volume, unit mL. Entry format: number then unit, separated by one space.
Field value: 190 mL
